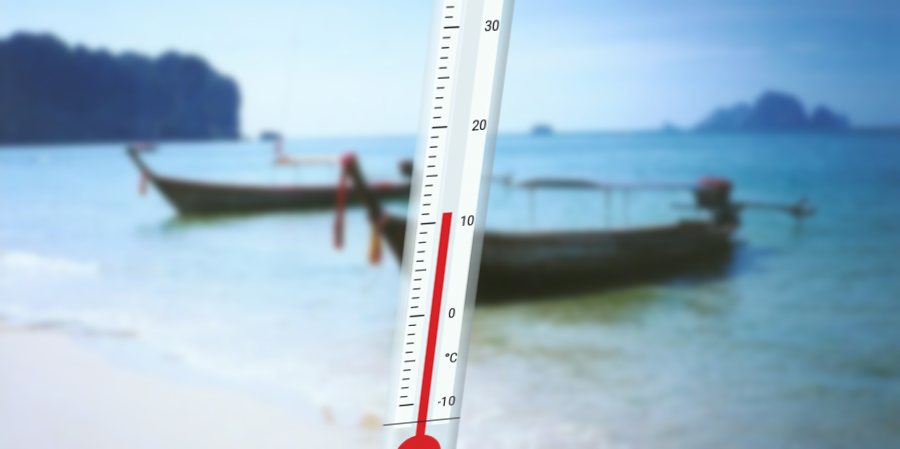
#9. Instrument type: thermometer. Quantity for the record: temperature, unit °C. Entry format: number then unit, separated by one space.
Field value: 11 °C
